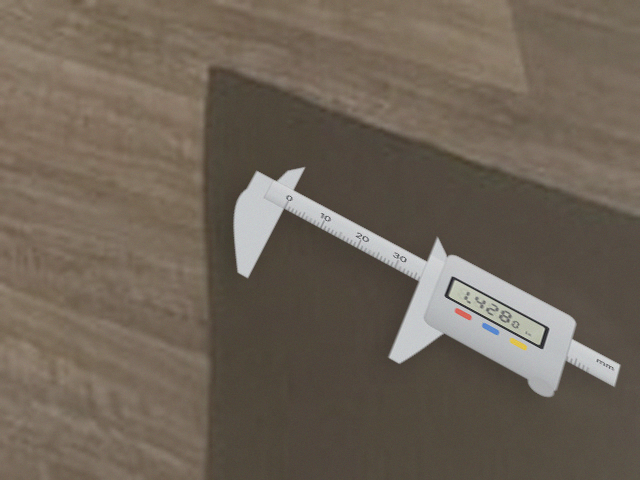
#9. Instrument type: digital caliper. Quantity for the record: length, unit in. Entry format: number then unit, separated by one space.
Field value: 1.4280 in
